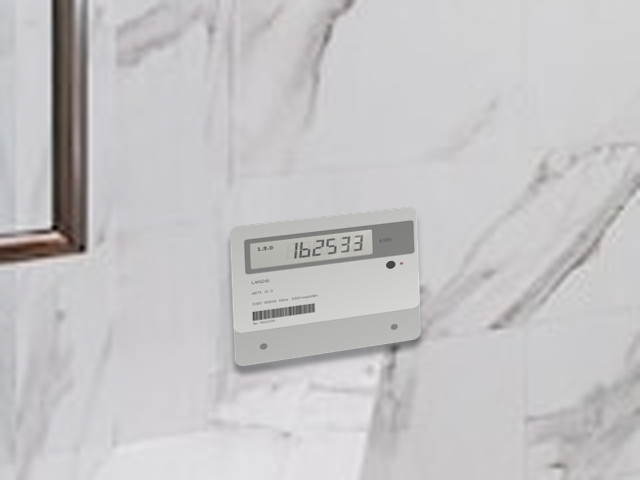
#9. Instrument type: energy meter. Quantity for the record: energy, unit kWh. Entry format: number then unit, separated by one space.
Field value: 162533 kWh
